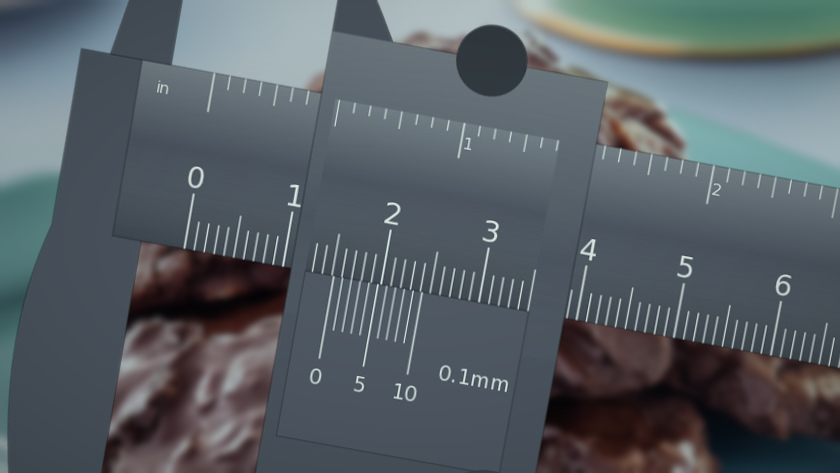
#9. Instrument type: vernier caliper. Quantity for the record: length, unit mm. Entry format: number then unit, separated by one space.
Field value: 15.2 mm
